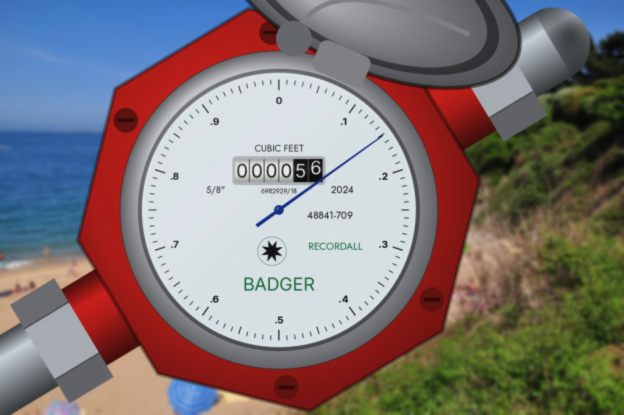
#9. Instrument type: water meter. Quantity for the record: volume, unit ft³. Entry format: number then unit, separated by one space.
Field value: 56.15 ft³
